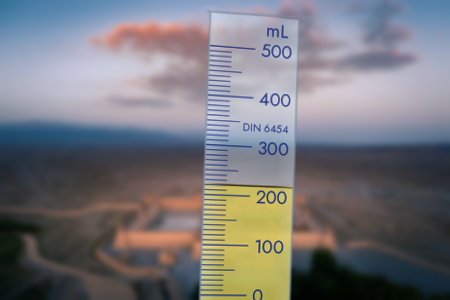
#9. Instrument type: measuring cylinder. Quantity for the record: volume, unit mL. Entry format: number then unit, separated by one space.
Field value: 220 mL
